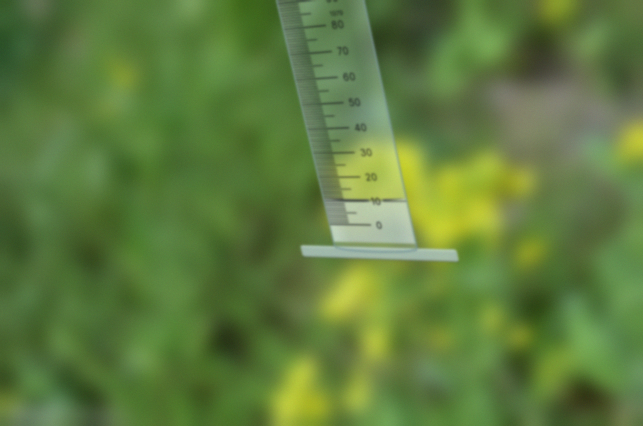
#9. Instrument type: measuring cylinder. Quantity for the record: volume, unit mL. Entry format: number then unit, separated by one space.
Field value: 10 mL
